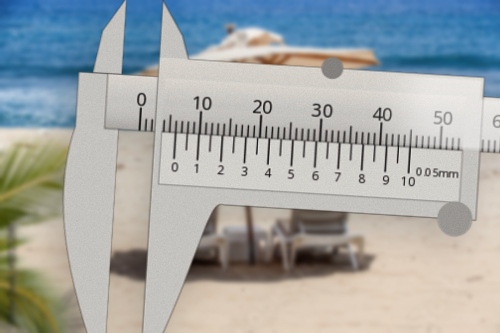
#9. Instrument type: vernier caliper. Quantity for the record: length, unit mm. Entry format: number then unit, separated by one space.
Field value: 6.0 mm
